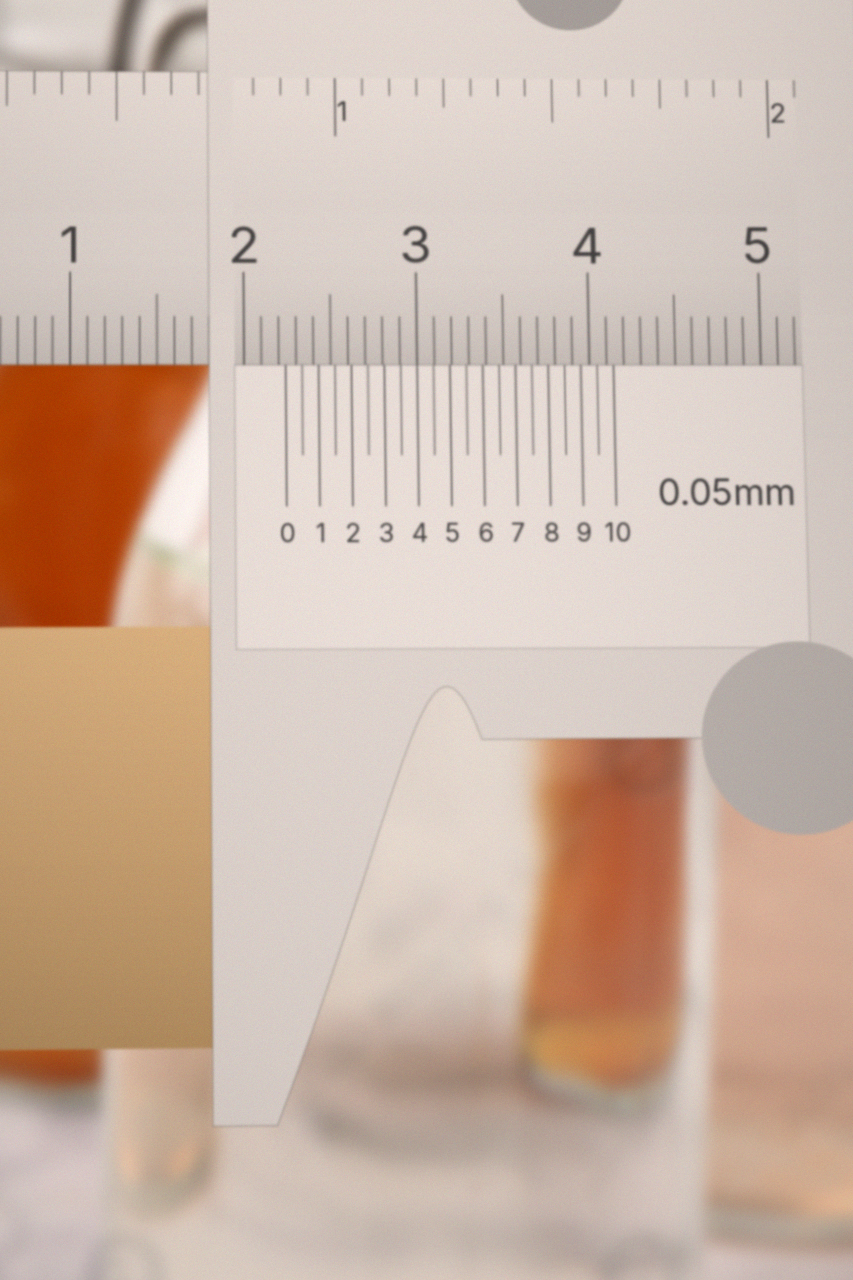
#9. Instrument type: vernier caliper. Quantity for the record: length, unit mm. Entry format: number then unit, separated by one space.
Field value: 22.4 mm
